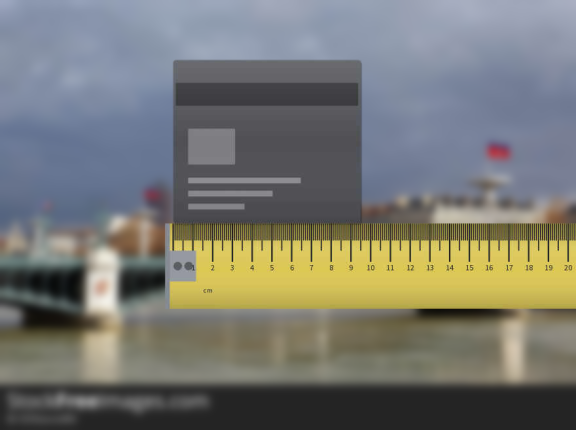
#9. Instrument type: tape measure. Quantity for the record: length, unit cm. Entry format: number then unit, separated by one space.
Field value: 9.5 cm
